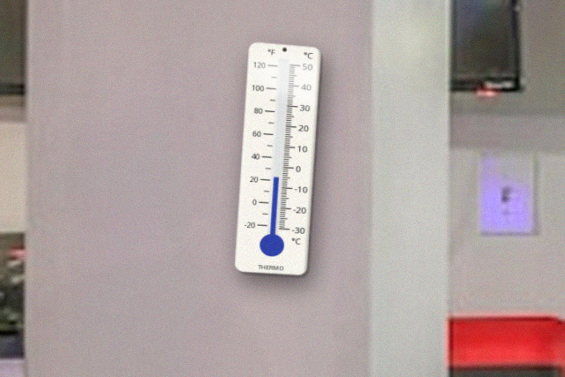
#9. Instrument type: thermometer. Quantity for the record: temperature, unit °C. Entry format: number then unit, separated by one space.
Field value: -5 °C
